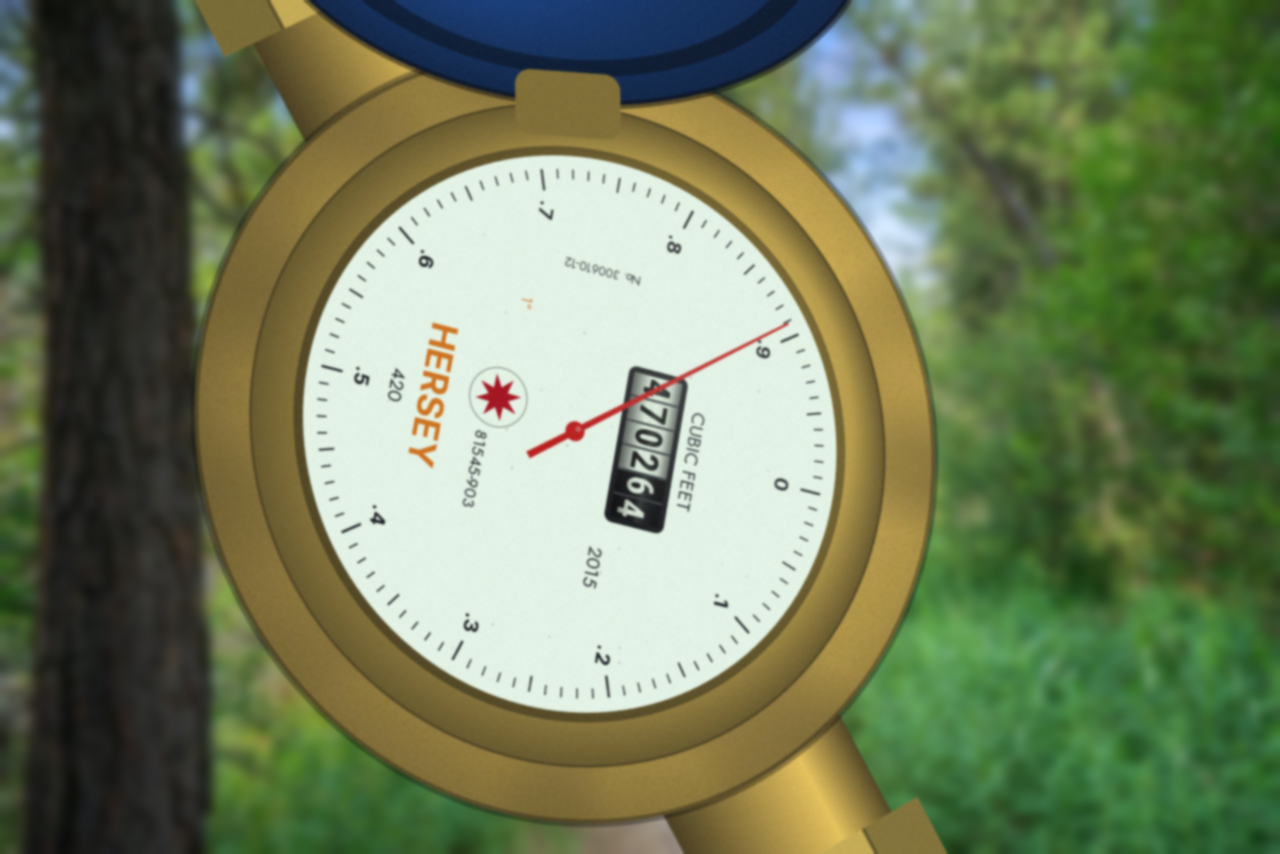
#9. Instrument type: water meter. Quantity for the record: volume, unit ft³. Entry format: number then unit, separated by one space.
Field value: 470263.89 ft³
